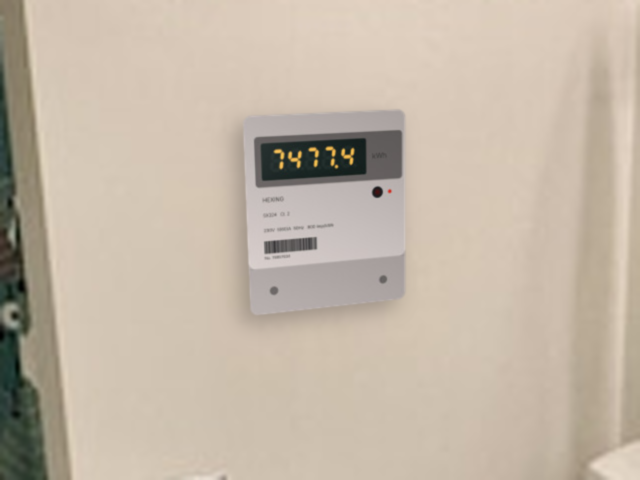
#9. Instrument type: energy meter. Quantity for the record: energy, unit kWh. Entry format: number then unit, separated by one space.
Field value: 7477.4 kWh
